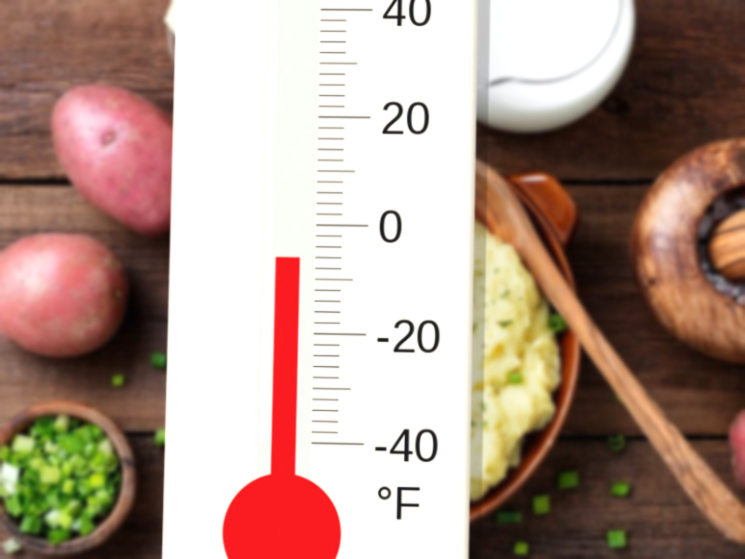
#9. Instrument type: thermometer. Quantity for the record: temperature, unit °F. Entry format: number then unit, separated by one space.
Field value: -6 °F
